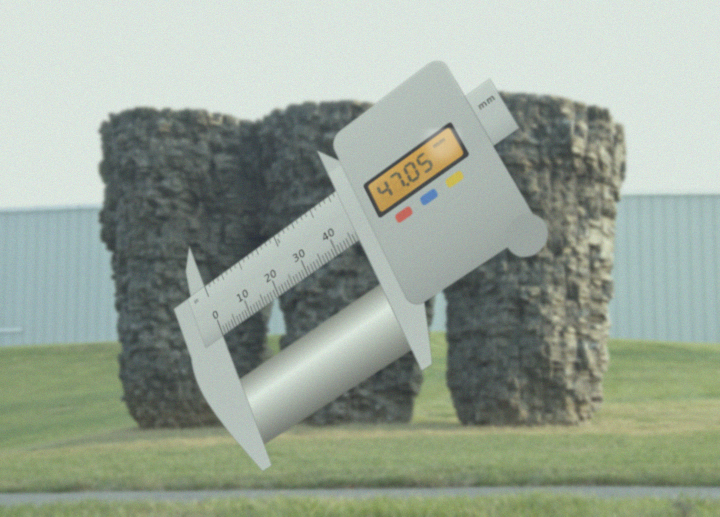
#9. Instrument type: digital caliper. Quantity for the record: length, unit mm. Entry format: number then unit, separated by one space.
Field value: 47.05 mm
